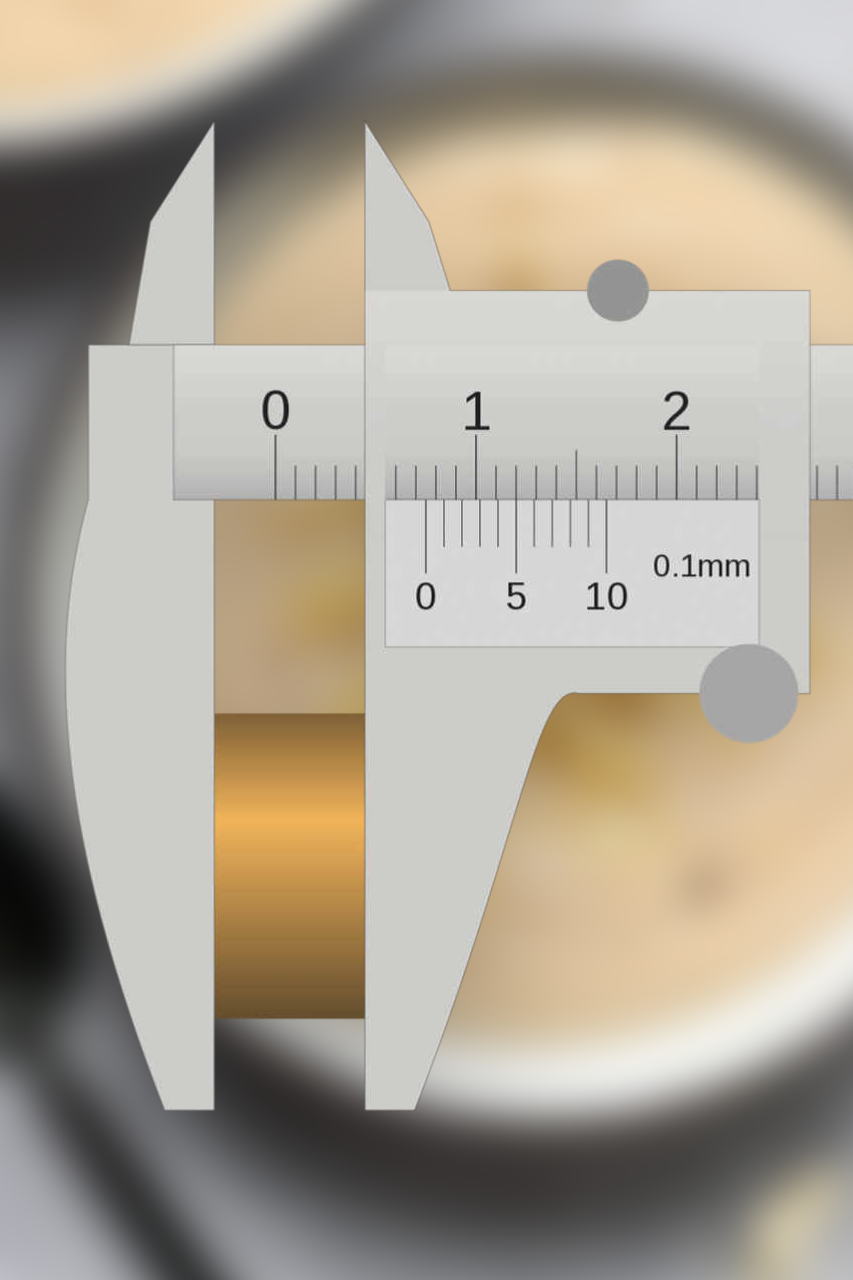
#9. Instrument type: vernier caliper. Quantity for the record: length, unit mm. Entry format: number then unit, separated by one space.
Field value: 7.5 mm
